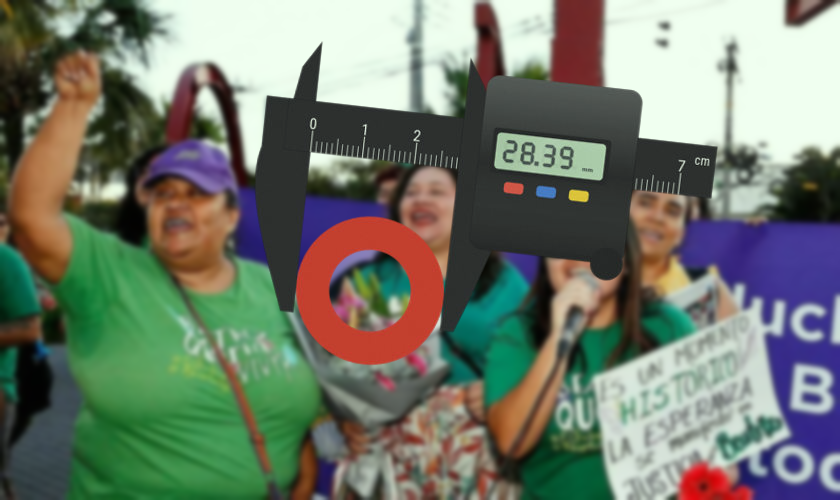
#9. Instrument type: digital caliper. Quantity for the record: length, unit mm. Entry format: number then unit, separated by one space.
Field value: 28.39 mm
